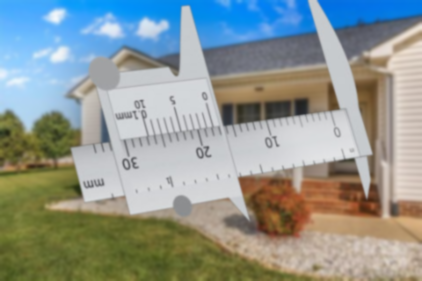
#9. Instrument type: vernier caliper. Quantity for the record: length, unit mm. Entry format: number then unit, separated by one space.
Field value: 17.8 mm
